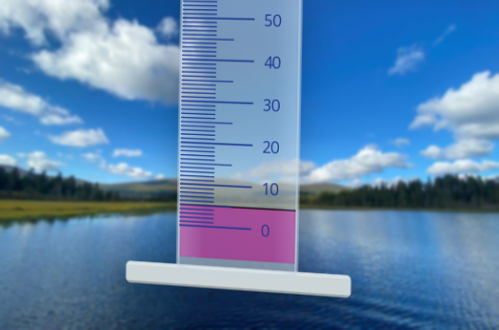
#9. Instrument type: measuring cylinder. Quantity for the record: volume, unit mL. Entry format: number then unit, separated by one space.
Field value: 5 mL
